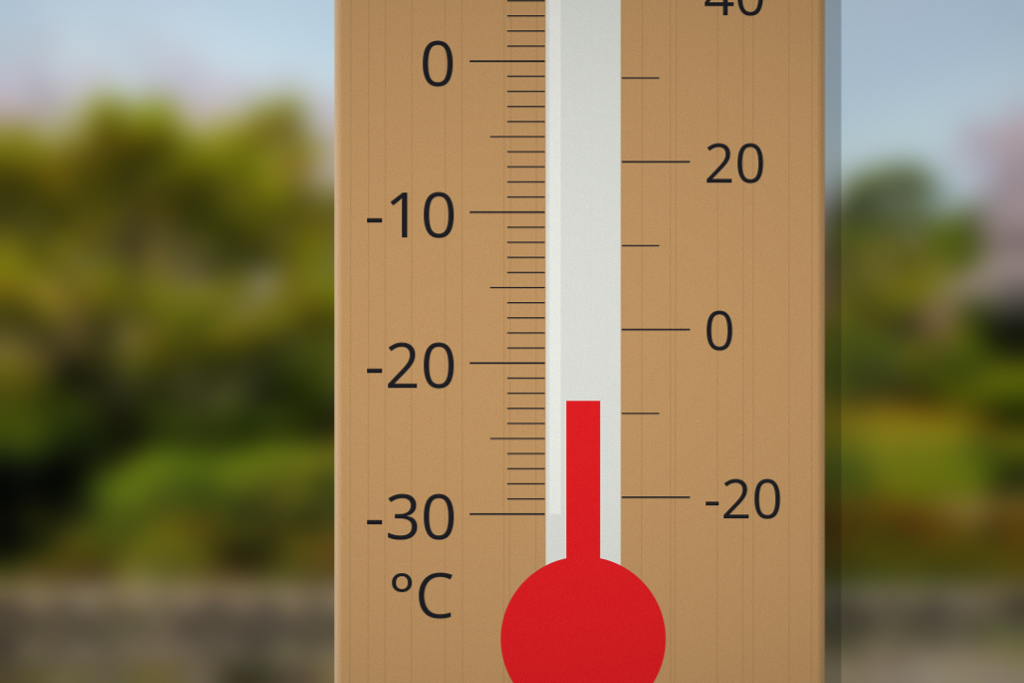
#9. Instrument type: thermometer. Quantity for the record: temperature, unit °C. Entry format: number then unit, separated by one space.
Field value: -22.5 °C
